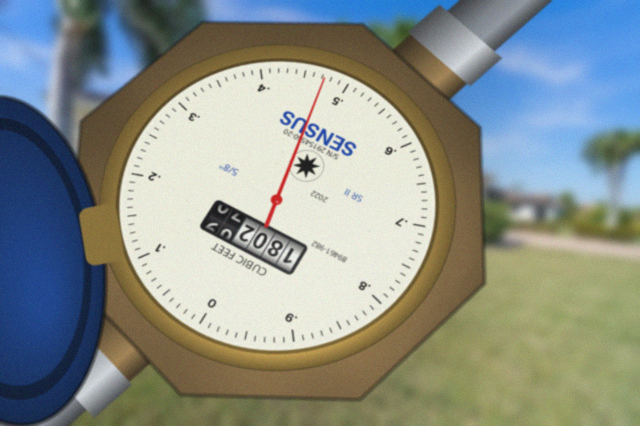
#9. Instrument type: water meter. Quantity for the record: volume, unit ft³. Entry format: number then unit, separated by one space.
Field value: 180269.47 ft³
